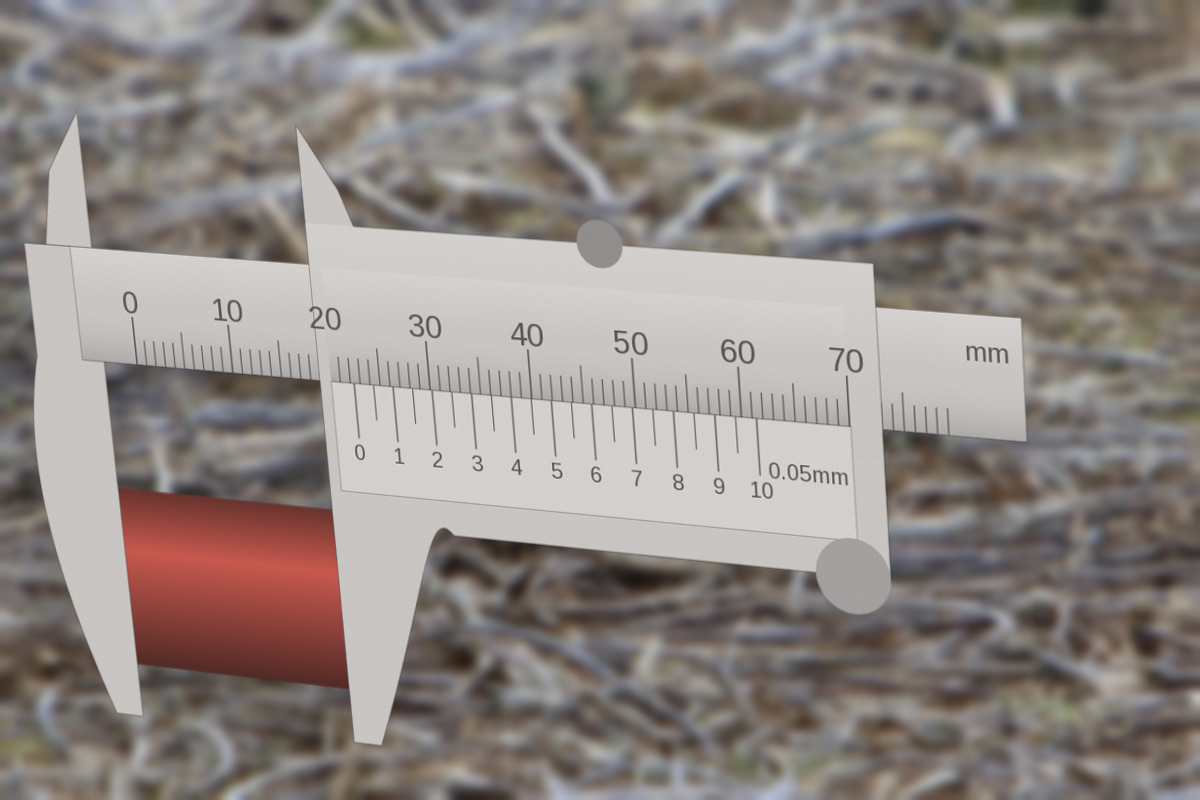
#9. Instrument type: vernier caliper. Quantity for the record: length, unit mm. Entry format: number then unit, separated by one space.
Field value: 22.4 mm
